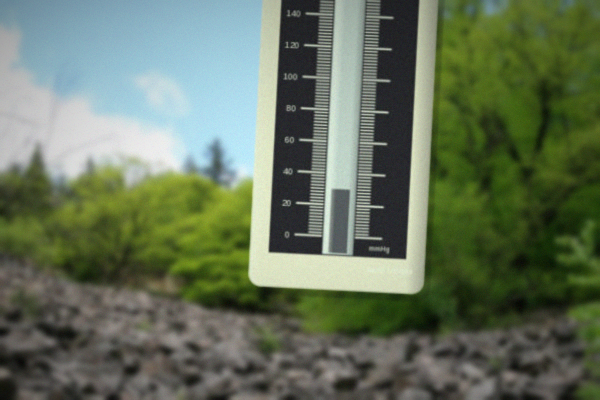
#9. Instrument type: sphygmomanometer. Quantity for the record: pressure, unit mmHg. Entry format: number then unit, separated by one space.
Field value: 30 mmHg
